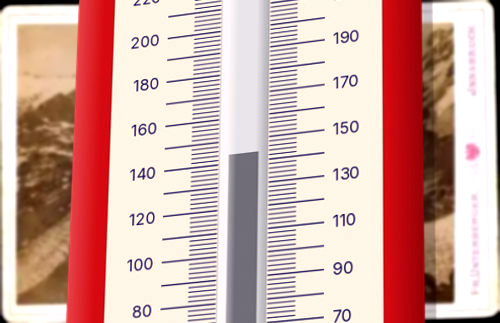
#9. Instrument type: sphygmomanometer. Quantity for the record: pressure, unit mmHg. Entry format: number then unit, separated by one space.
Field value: 144 mmHg
